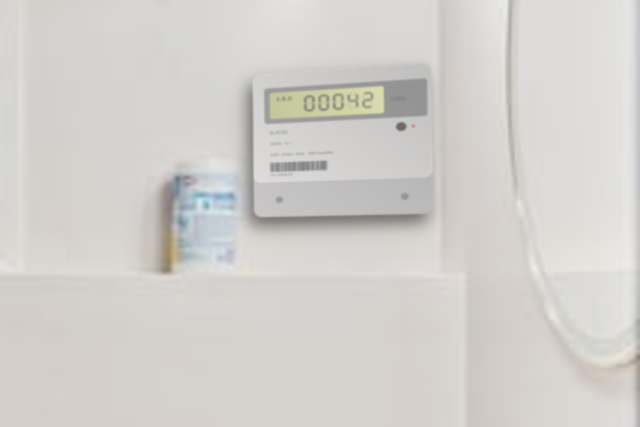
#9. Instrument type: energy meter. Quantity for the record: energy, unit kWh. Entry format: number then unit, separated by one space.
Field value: 42 kWh
